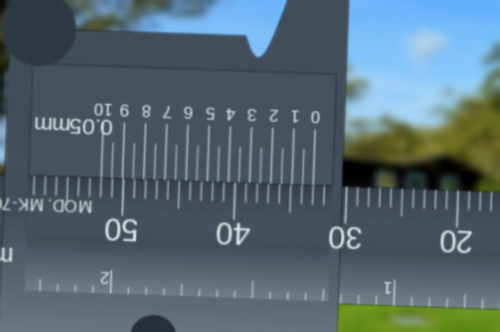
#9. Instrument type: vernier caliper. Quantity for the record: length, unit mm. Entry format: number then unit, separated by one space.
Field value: 33.0 mm
